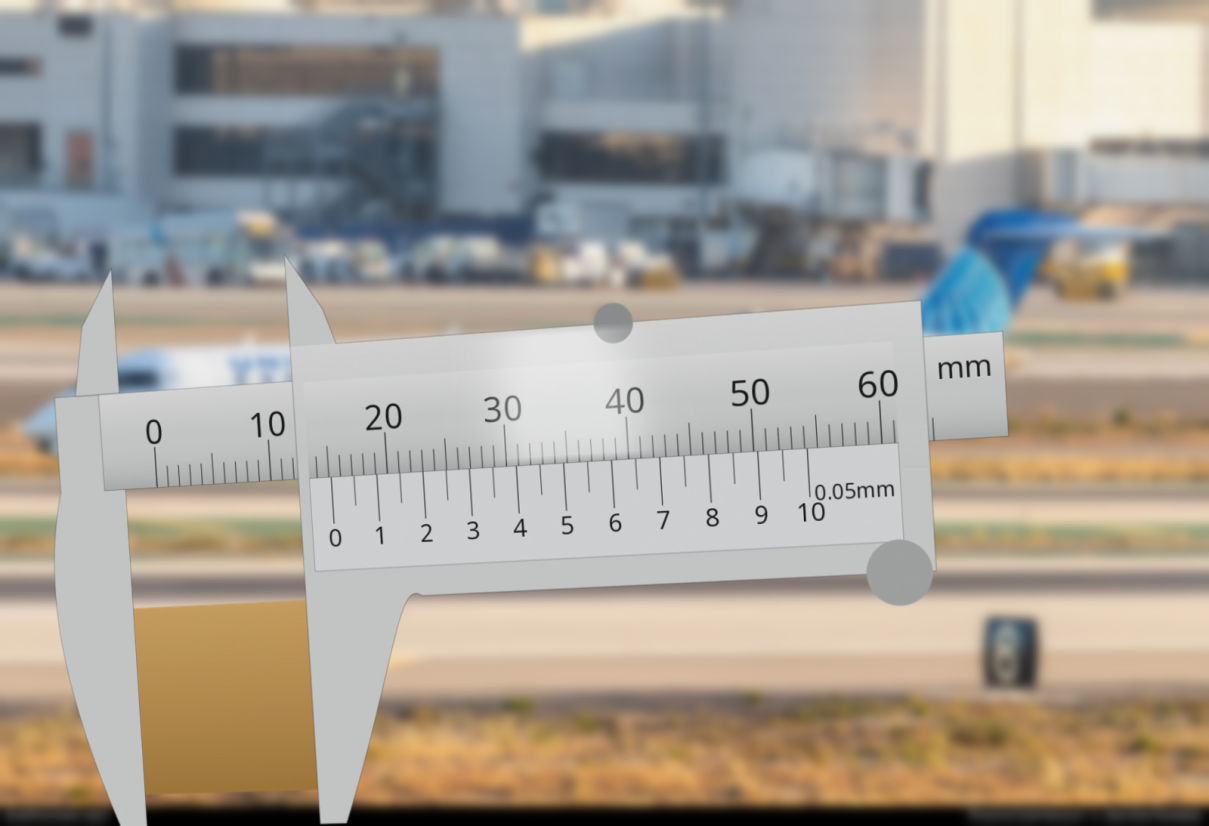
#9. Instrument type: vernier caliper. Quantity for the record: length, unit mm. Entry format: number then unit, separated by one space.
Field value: 15.2 mm
